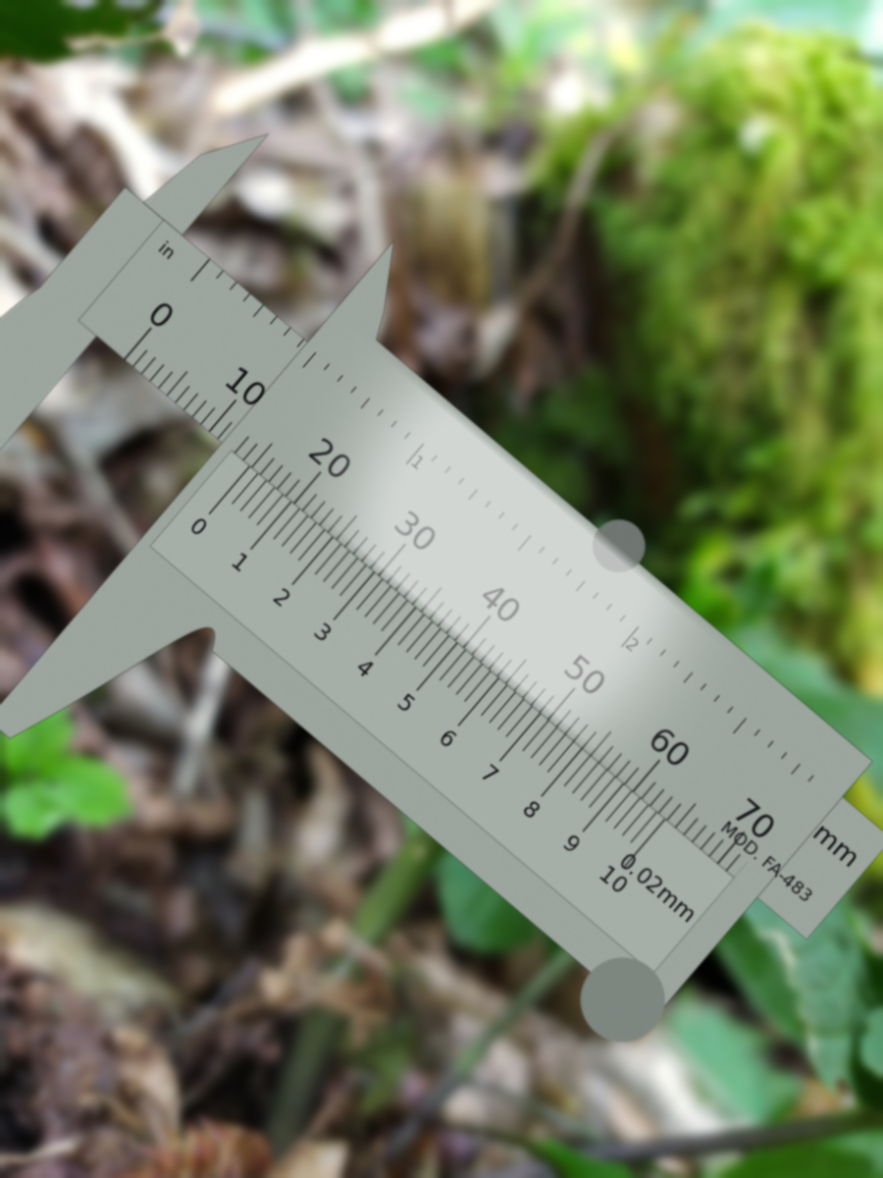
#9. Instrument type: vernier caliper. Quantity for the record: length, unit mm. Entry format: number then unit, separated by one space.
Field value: 14.8 mm
